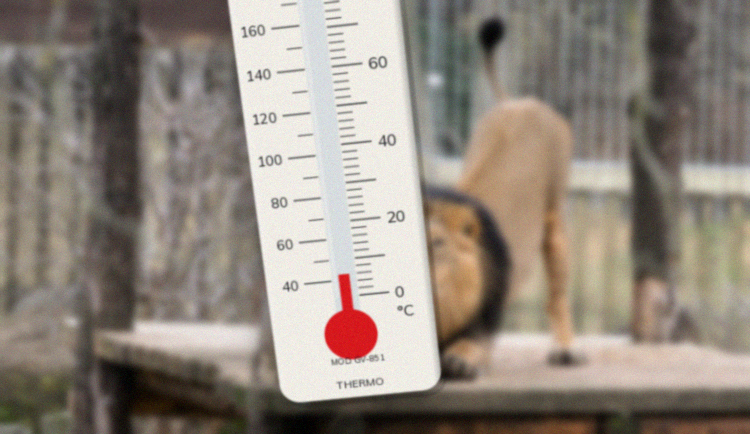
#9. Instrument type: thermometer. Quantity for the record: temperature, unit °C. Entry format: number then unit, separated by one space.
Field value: 6 °C
